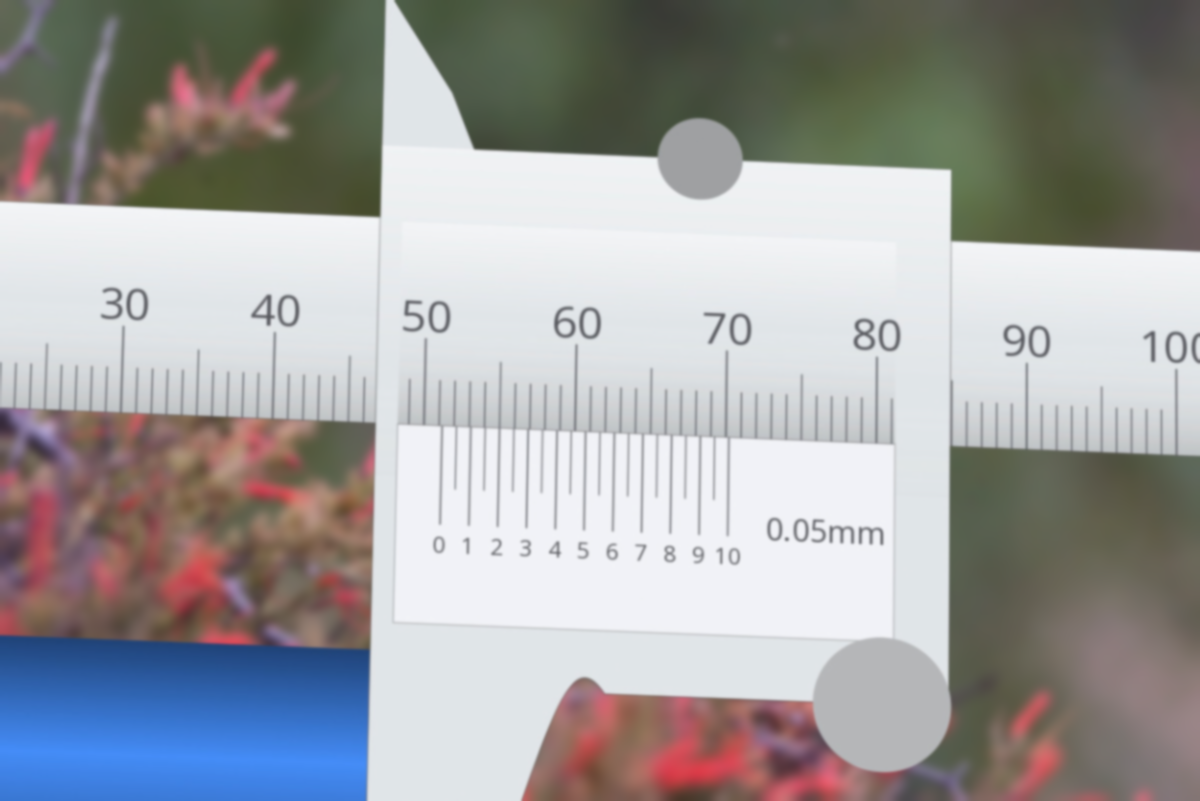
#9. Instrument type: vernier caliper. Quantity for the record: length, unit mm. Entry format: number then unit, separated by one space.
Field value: 51.2 mm
